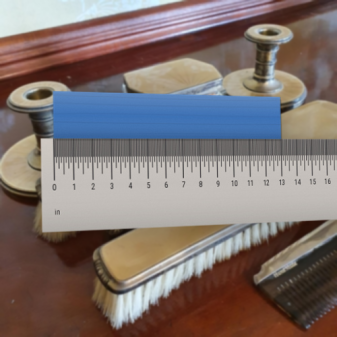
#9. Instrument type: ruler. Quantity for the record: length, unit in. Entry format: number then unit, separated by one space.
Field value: 13 in
